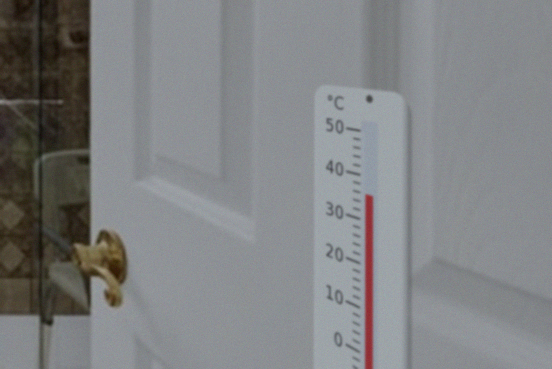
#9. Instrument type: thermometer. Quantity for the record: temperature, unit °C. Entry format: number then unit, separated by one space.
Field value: 36 °C
